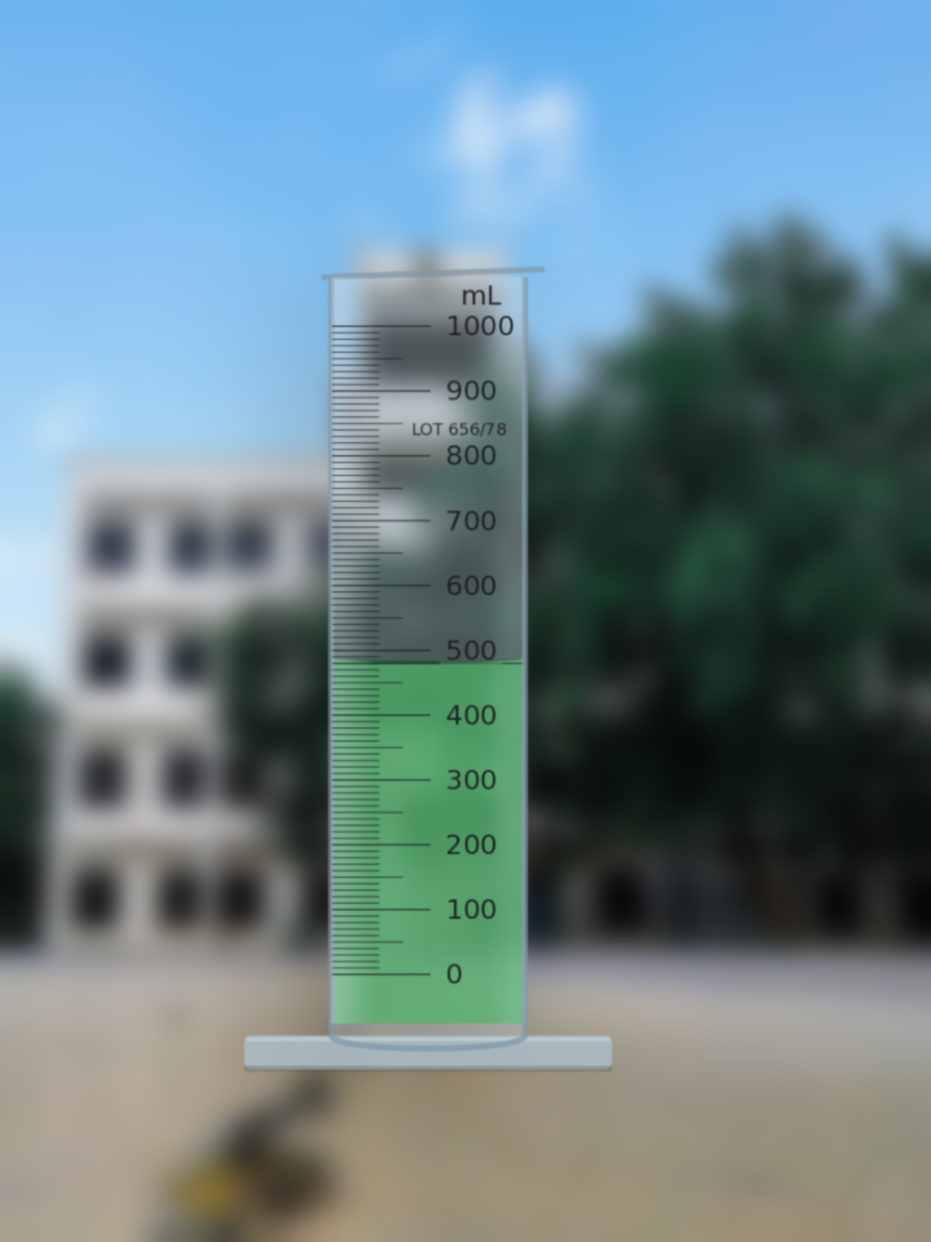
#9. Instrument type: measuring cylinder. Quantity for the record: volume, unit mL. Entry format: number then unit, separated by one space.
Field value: 480 mL
